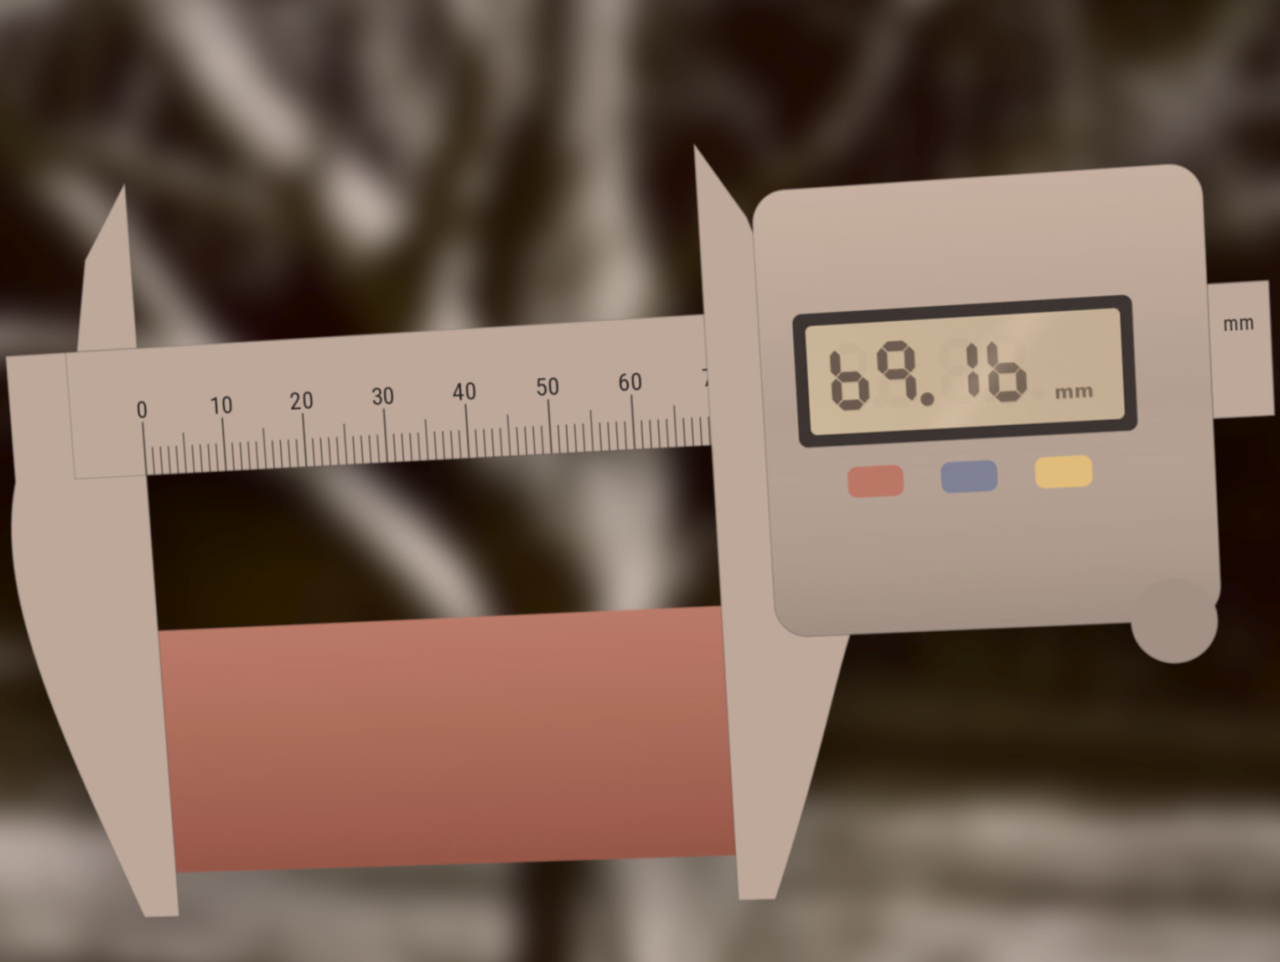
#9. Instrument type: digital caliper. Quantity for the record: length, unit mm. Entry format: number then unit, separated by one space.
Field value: 69.16 mm
